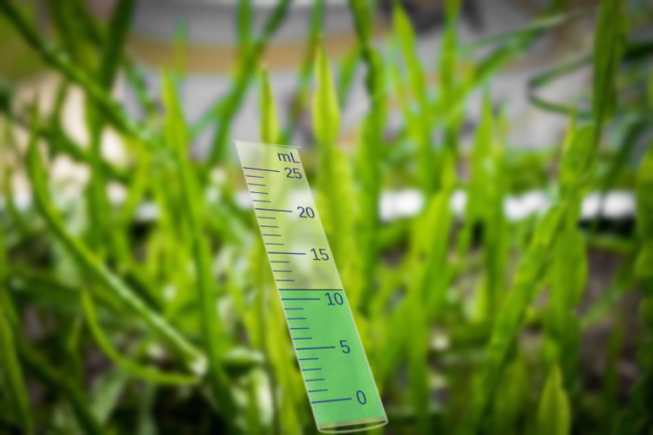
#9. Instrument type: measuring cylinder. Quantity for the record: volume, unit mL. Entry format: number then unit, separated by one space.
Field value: 11 mL
